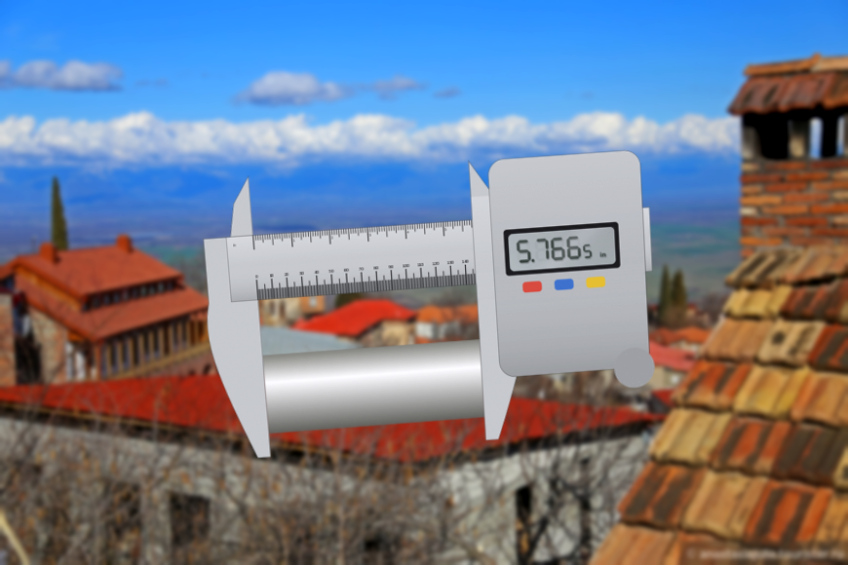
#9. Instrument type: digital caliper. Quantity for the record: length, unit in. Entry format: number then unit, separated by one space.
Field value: 5.7665 in
